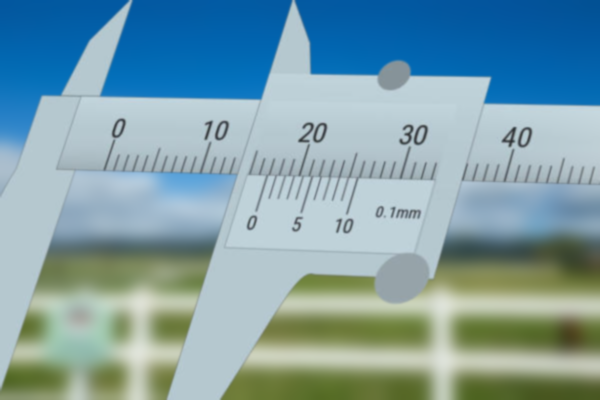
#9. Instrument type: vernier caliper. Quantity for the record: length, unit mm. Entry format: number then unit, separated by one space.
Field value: 16.8 mm
